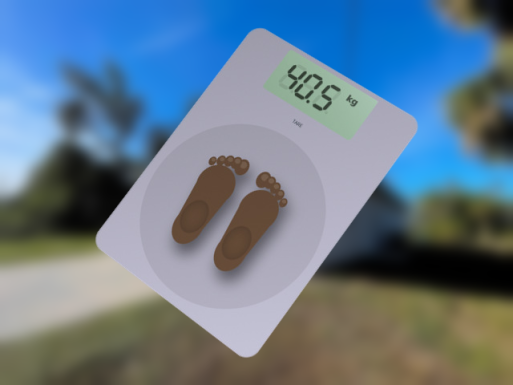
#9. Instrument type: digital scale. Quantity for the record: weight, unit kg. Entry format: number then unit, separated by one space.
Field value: 40.5 kg
